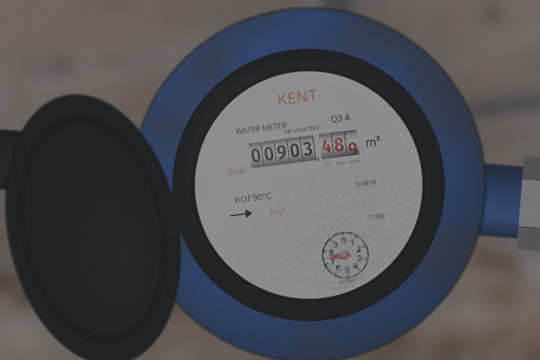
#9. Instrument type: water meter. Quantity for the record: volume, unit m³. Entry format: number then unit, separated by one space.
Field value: 903.4887 m³
